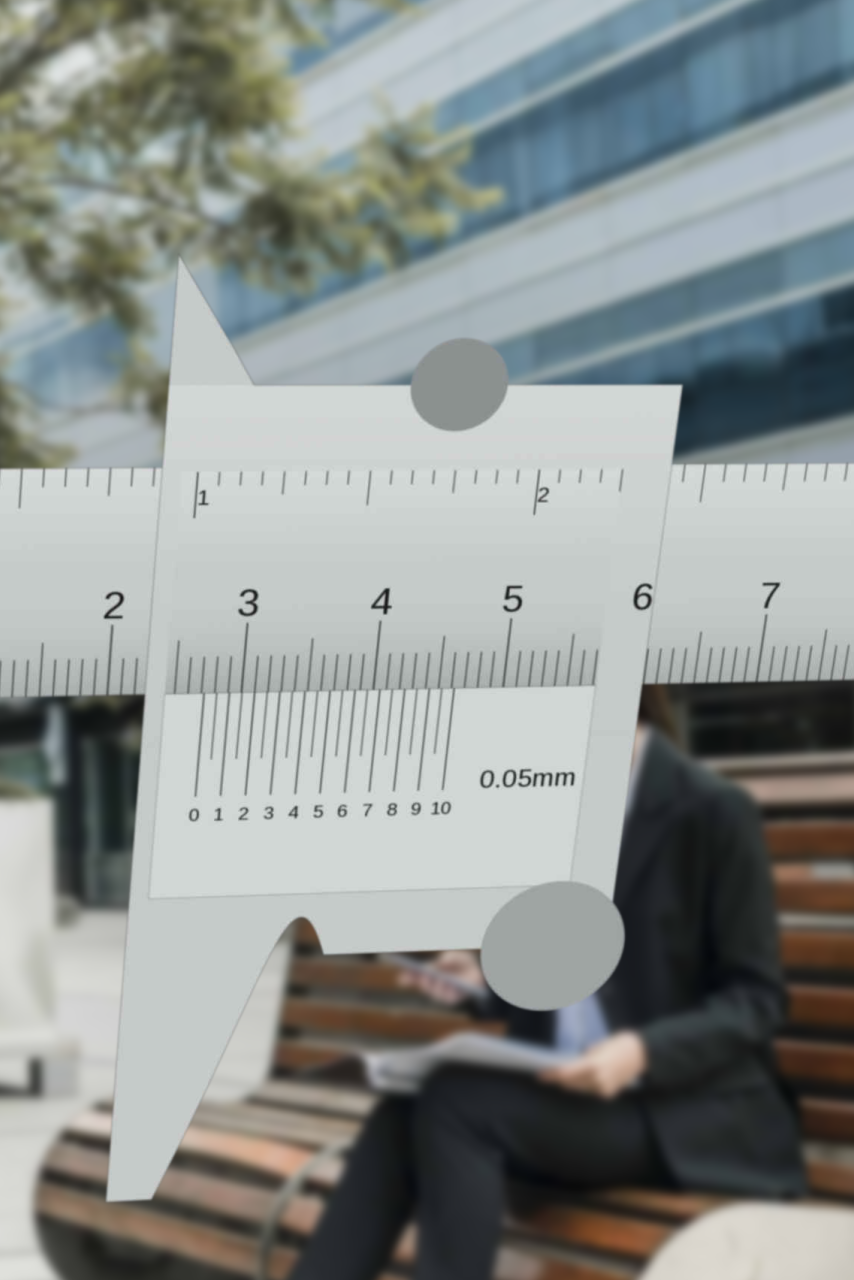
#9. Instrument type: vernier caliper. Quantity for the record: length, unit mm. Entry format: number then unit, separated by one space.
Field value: 27.2 mm
